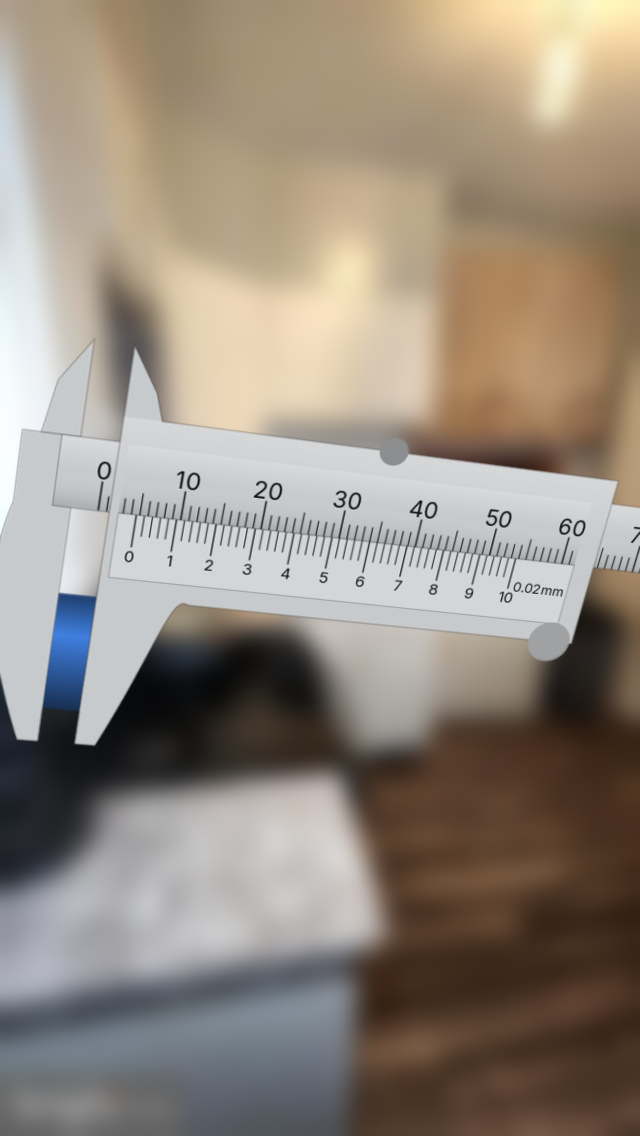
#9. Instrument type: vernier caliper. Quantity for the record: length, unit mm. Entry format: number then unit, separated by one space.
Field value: 4.6 mm
